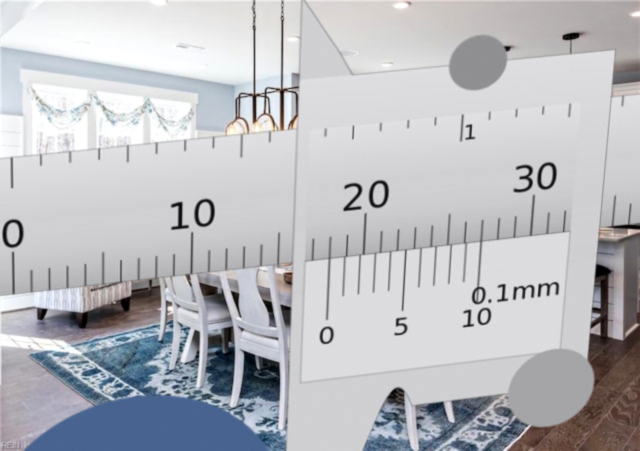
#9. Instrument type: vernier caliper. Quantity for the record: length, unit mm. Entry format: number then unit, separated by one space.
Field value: 18.0 mm
